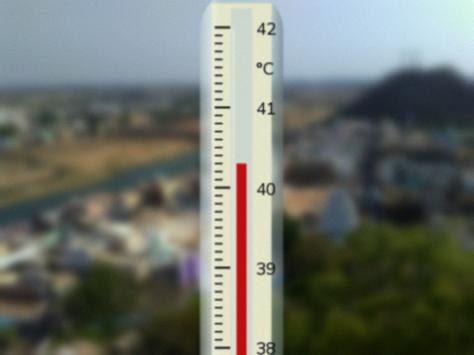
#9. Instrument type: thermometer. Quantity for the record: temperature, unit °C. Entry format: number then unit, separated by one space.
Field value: 40.3 °C
